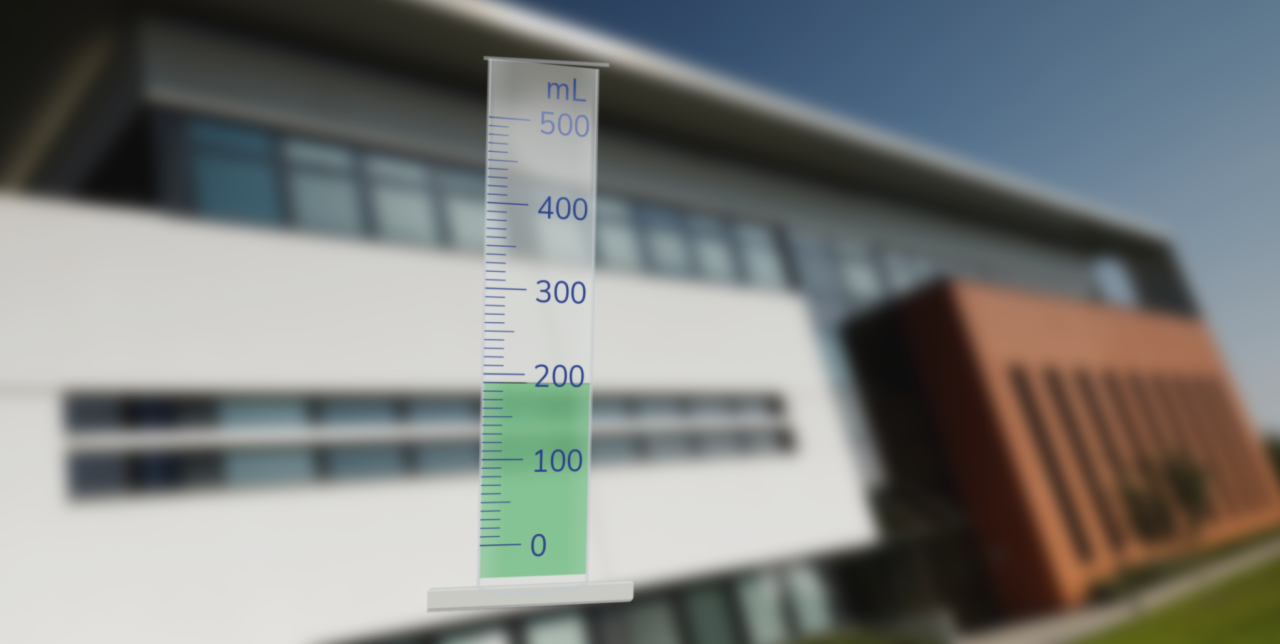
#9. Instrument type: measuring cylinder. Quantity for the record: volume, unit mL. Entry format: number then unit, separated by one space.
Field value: 190 mL
